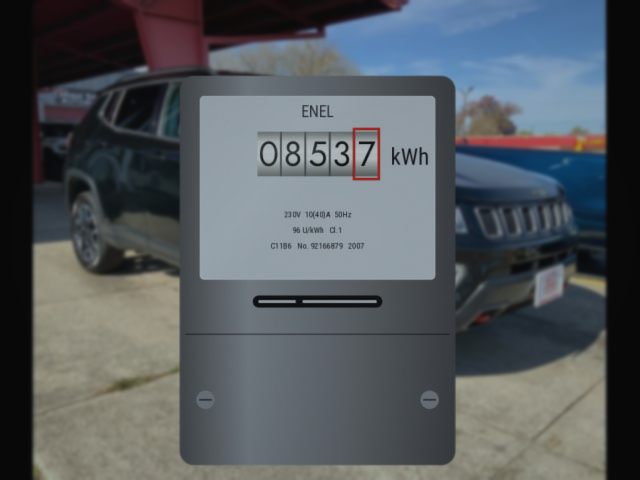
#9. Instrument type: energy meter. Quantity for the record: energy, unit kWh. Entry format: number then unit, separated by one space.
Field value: 853.7 kWh
